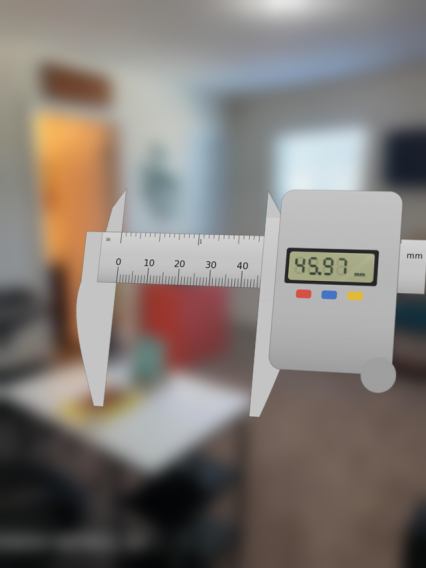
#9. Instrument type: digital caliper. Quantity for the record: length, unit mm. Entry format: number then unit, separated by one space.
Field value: 45.97 mm
